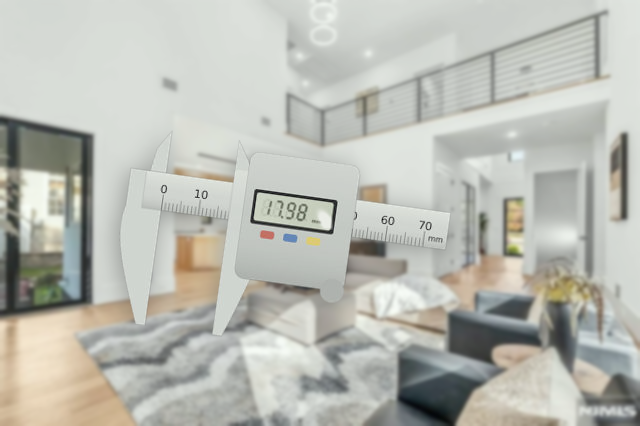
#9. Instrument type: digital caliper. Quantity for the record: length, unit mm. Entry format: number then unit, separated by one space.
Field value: 17.98 mm
